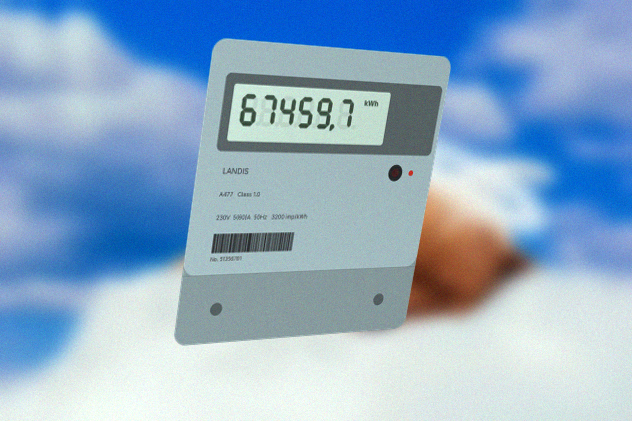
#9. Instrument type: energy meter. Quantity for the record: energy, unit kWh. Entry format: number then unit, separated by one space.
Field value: 67459.7 kWh
